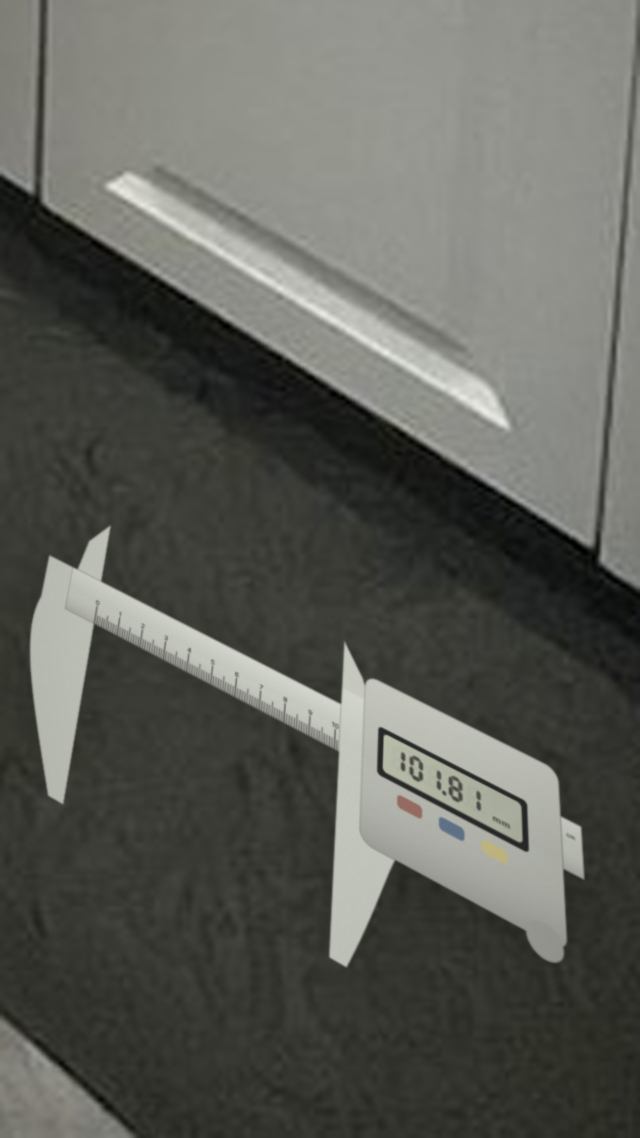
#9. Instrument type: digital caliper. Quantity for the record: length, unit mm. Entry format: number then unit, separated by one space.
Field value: 101.81 mm
